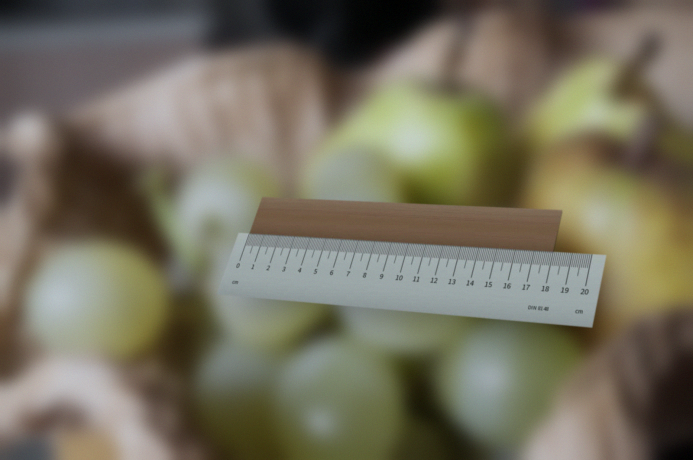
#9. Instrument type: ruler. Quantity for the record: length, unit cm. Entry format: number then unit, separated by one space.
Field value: 18 cm
